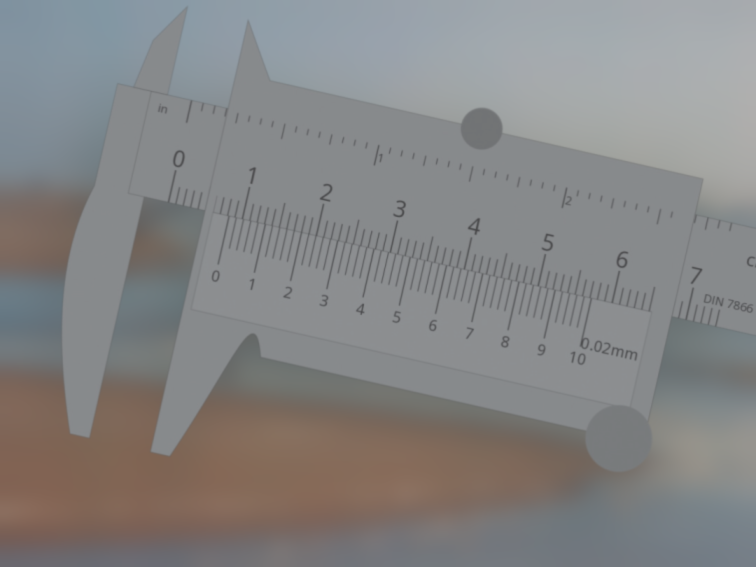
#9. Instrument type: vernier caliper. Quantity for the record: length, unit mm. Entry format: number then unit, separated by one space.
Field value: 8.2 mm
